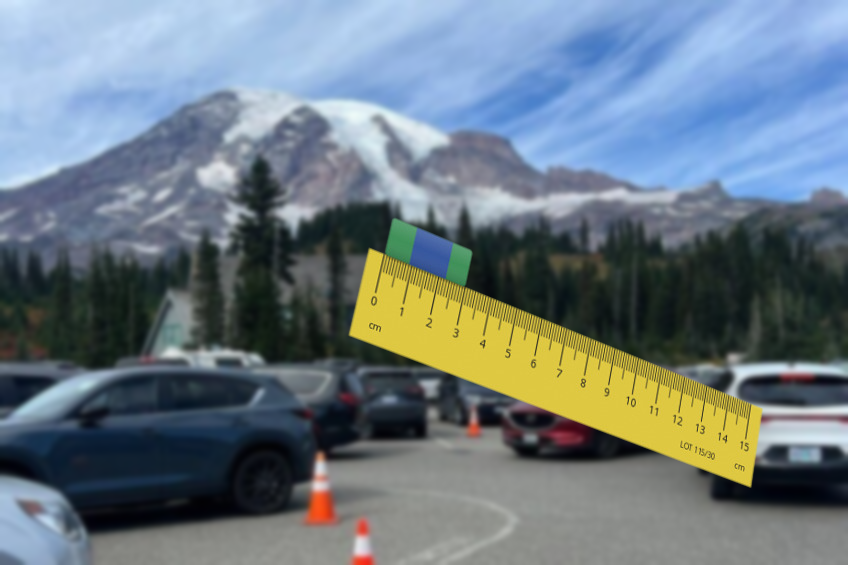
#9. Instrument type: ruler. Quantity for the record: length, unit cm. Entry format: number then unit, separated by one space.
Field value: 3 cm
